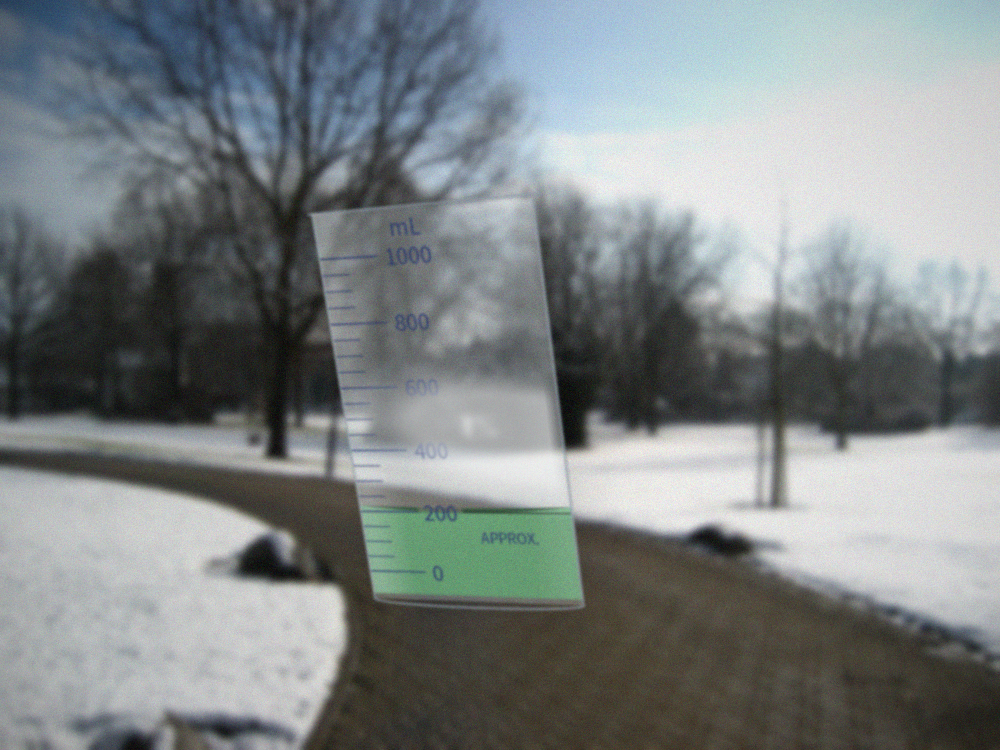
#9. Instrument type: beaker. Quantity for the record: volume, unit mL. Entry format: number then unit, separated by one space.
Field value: 200 mL
